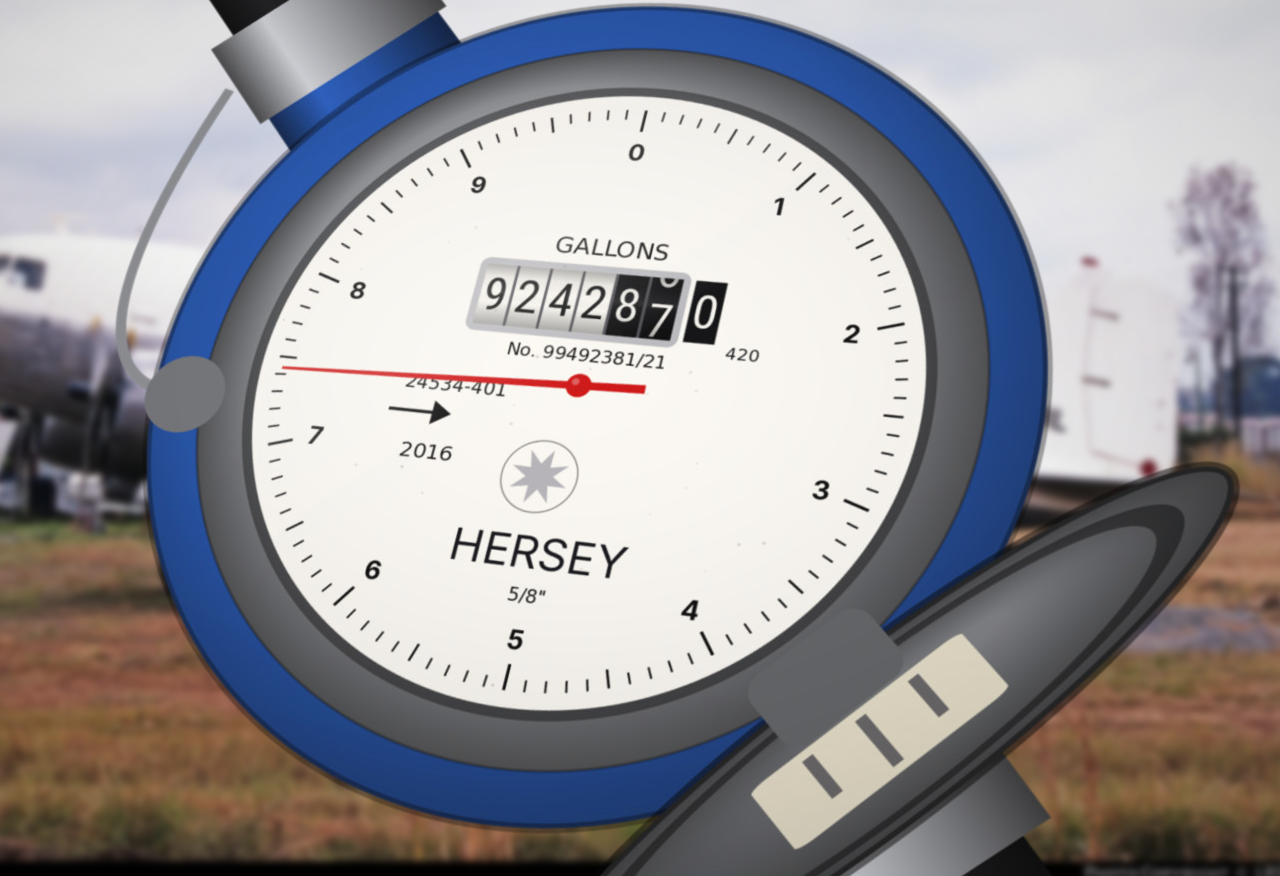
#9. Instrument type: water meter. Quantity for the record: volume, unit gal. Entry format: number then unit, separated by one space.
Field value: 9242867.4 gal
